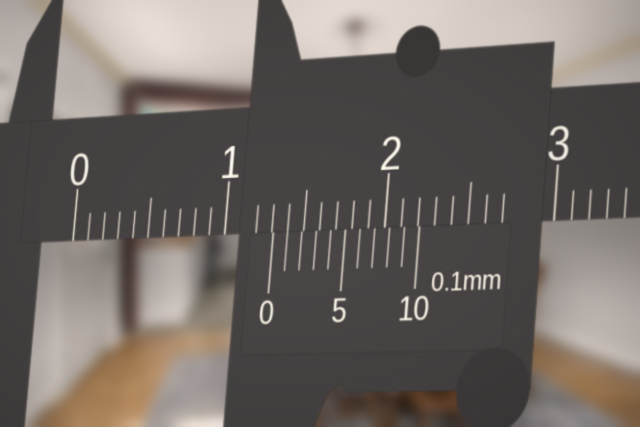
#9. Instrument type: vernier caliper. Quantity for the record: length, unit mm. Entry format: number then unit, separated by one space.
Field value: 13.1 mm
